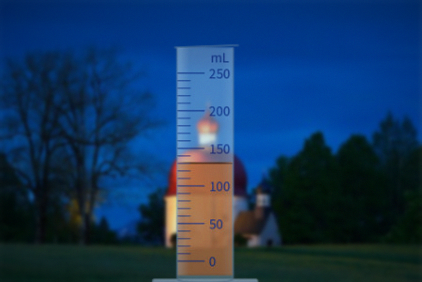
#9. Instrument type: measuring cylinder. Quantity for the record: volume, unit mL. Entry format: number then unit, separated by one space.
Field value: 130 mL
